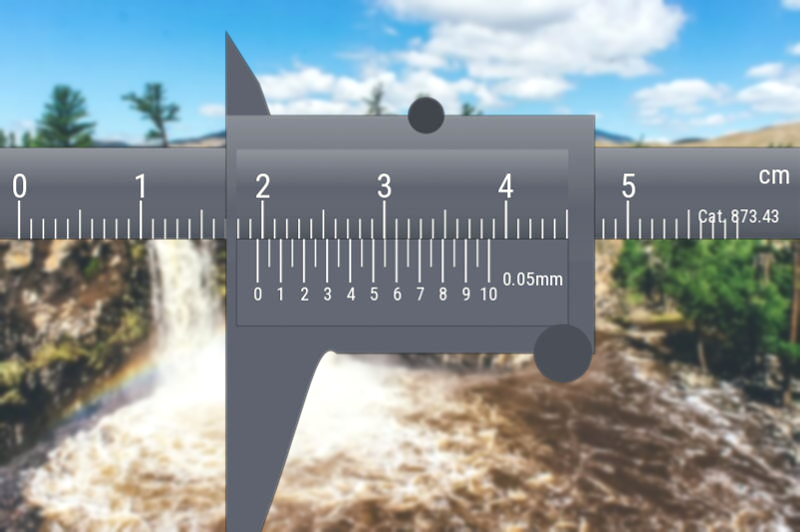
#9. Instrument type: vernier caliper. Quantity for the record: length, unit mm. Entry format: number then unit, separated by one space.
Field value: 19.6 mm
